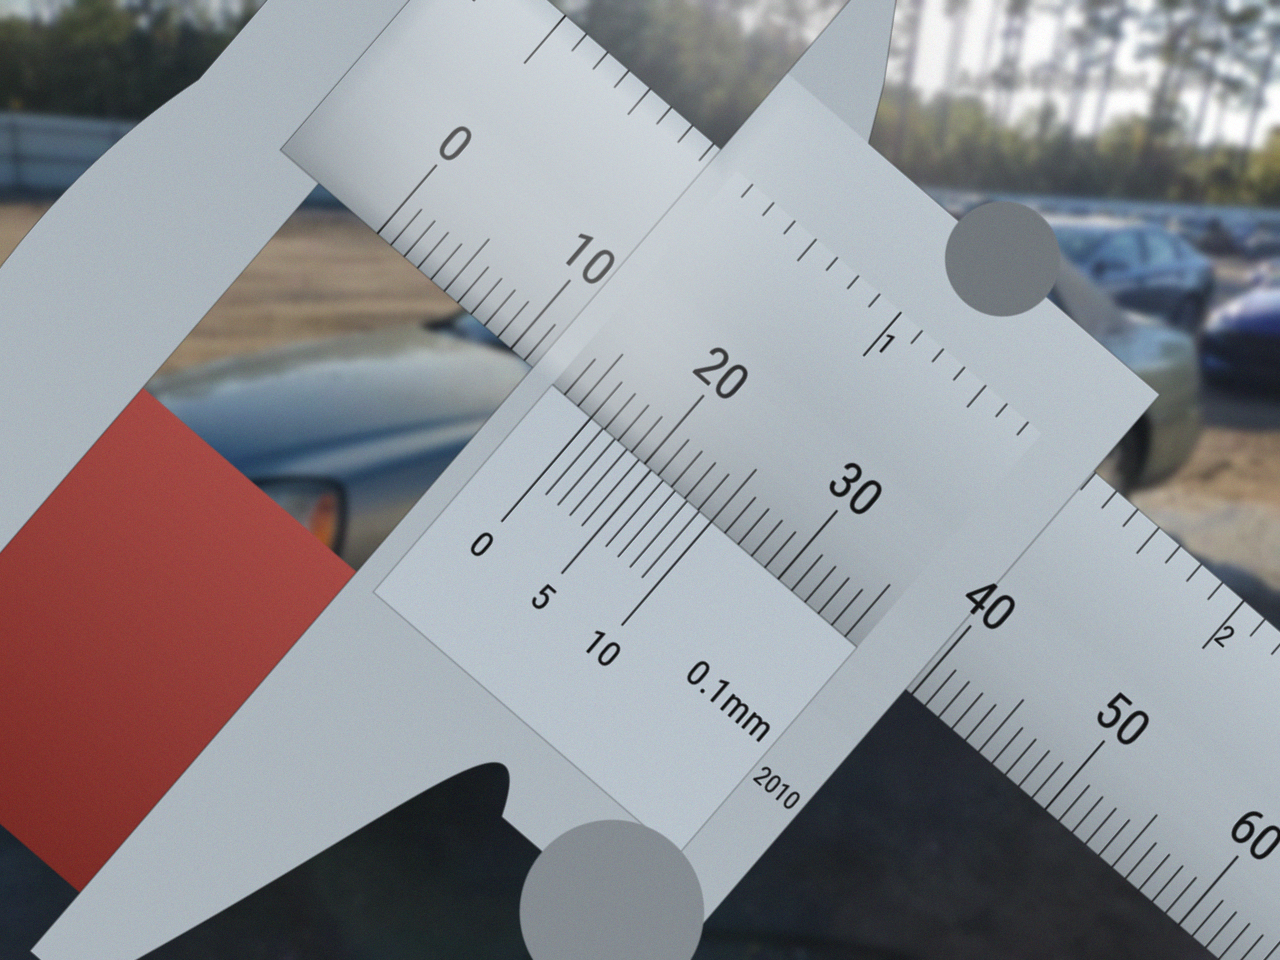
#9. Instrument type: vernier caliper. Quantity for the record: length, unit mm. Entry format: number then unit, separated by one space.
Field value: 16.0 mm
